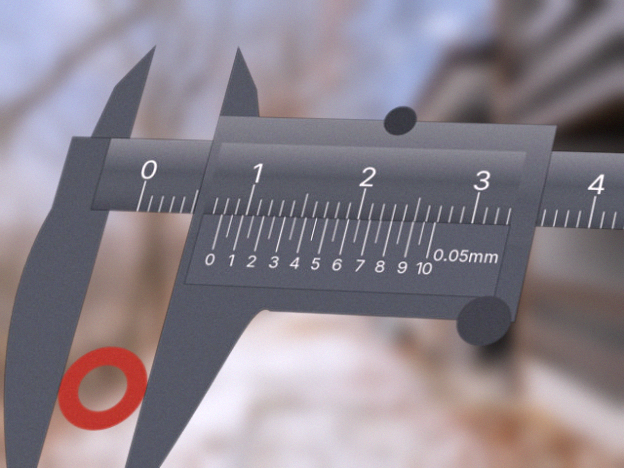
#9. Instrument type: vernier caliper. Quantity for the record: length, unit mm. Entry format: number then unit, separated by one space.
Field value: 7.8 mm
